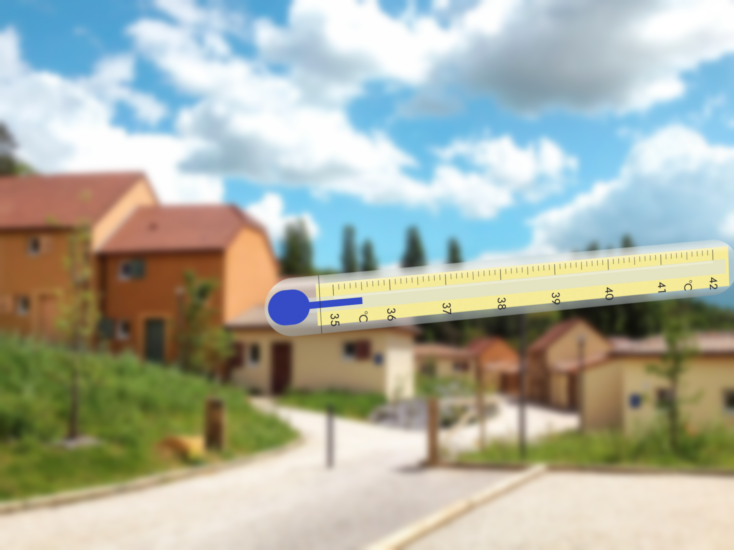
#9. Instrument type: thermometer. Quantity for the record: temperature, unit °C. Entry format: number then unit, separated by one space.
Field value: 35.5 °C
